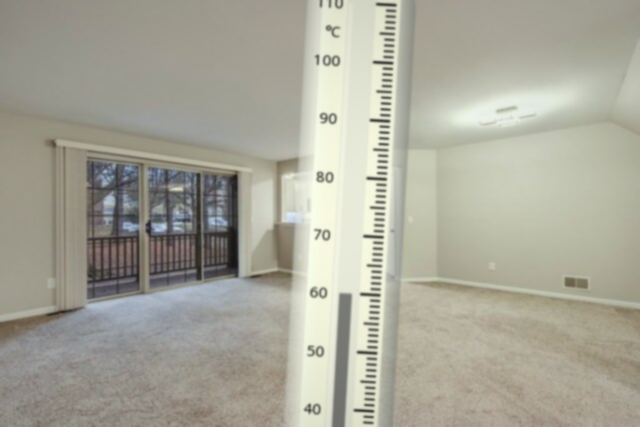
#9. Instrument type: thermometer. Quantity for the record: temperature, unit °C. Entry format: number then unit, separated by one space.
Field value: 60 °C
